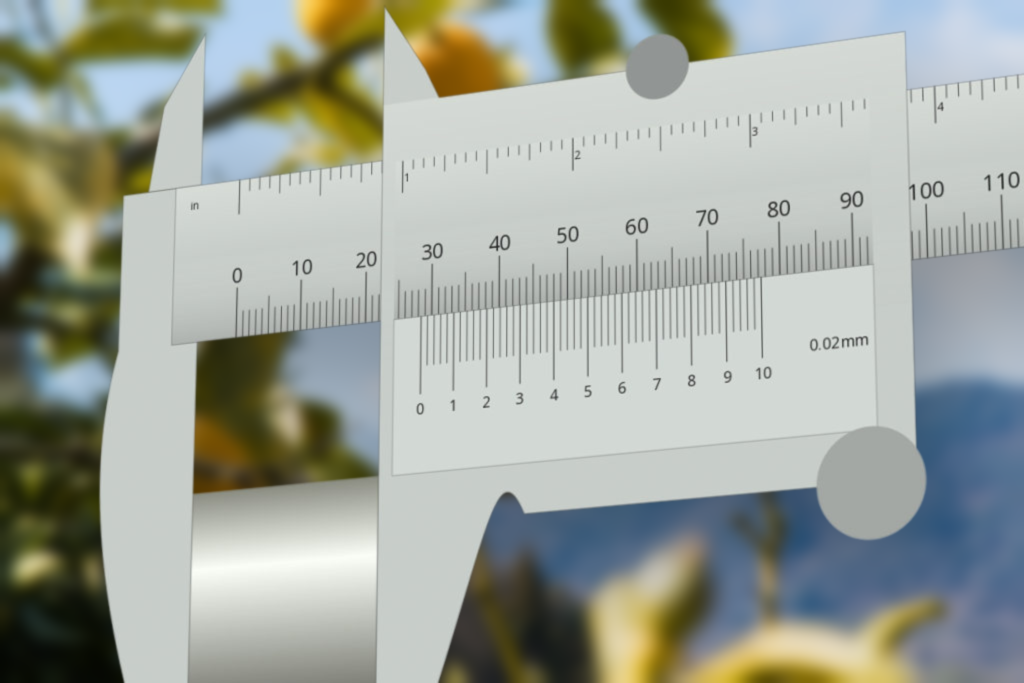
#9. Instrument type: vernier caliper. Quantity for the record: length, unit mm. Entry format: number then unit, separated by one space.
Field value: 28.4 mm
